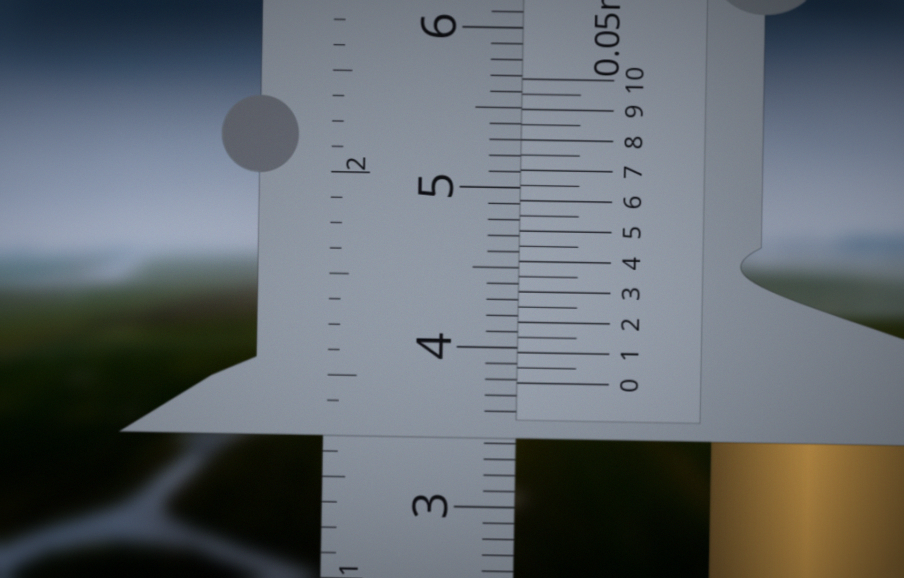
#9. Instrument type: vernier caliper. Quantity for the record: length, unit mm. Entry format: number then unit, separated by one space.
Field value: 37.8 mm
